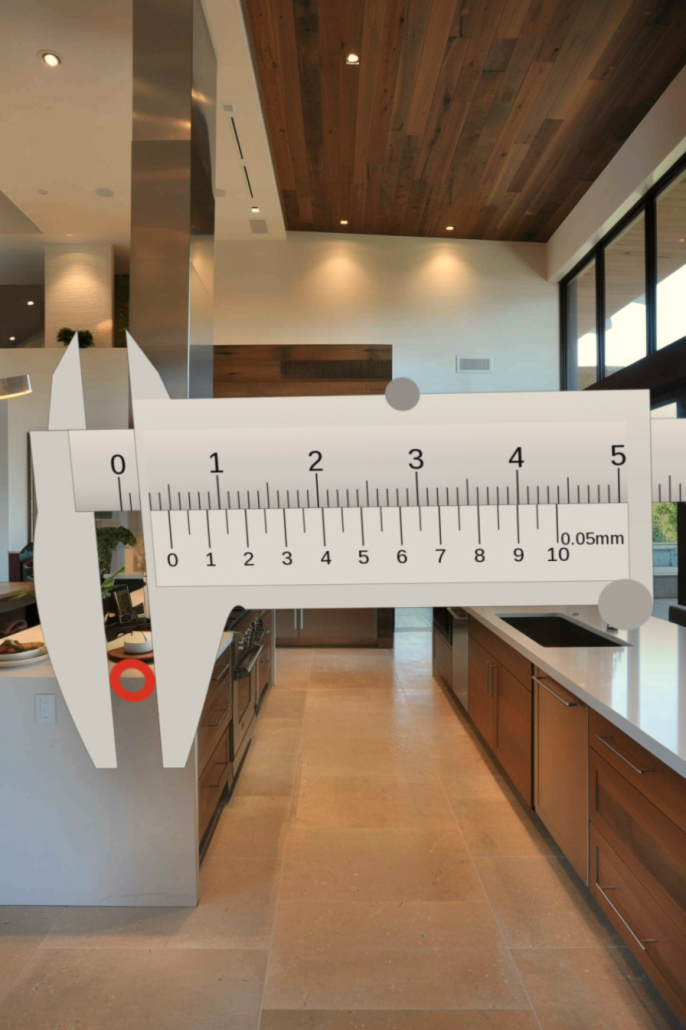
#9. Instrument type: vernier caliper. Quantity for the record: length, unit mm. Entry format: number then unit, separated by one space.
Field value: 4.8 mm
